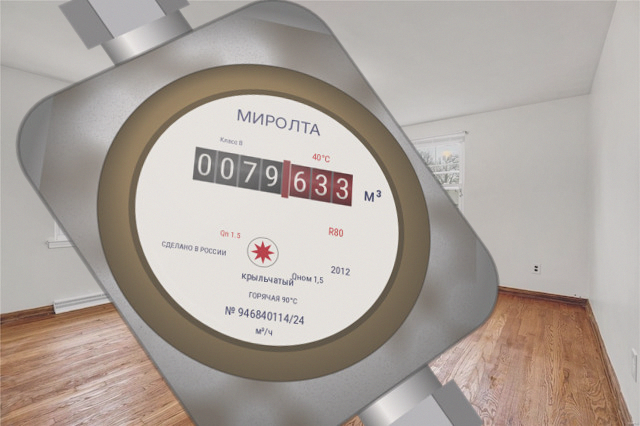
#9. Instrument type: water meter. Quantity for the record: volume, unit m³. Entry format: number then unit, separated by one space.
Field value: 79.633 m³
